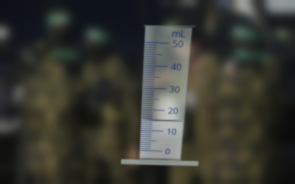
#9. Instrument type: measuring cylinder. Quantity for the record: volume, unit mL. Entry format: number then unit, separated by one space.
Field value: 15 mL
